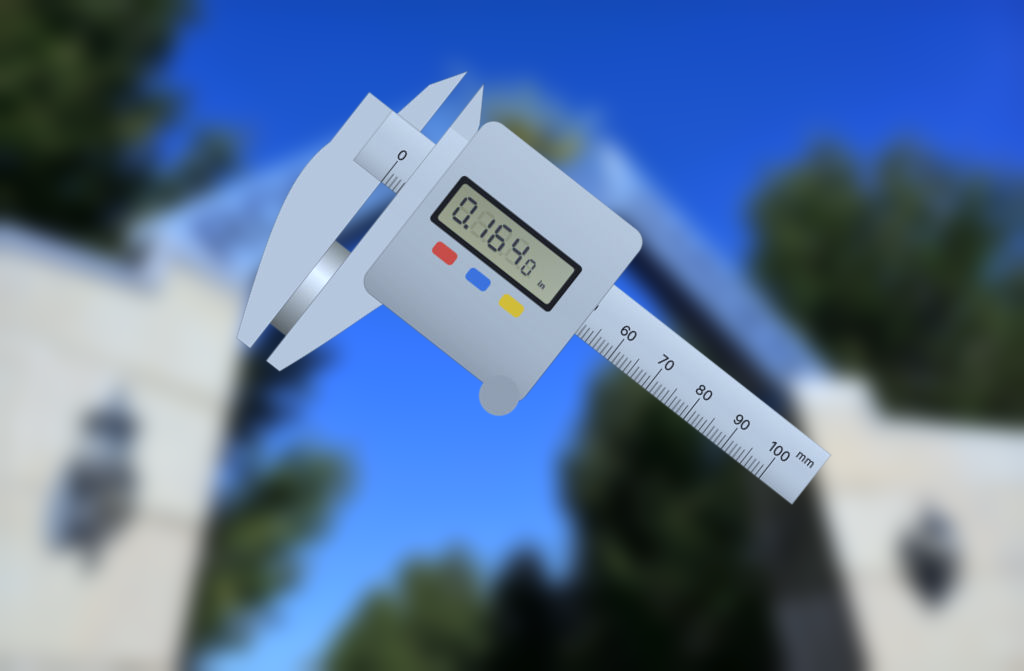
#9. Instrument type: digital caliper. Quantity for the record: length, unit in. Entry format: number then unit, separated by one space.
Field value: 0.1640 in
